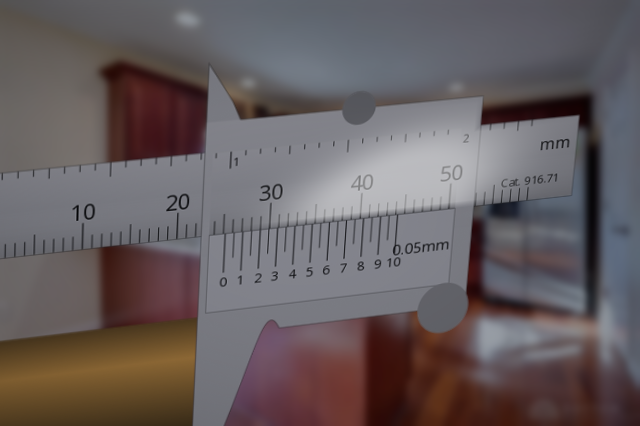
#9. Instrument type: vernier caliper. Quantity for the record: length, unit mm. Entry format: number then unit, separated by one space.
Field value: 25.2 mm
